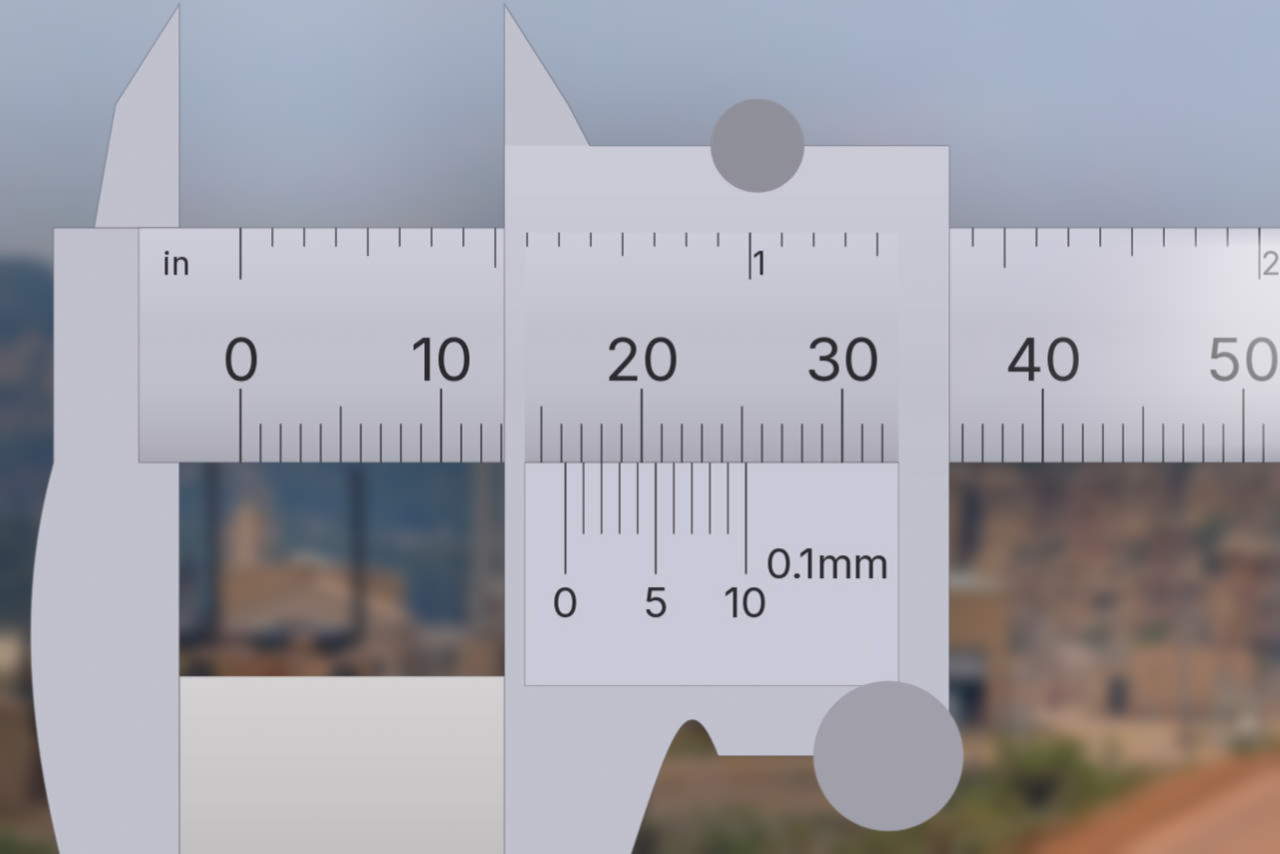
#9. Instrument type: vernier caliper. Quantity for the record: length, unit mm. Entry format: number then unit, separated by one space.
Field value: 16.2 mm
